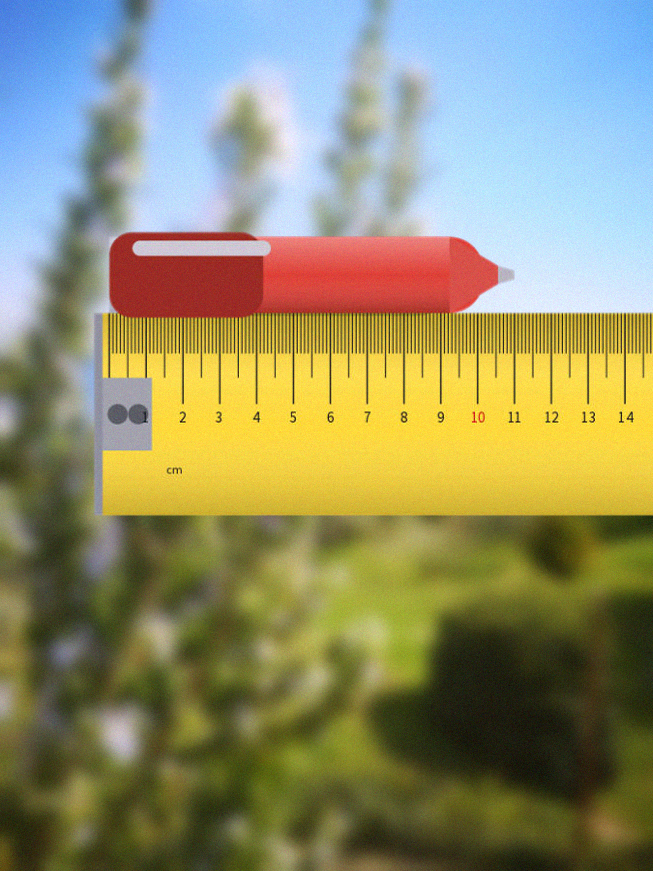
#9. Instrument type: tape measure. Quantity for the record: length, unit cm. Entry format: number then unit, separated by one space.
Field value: 11 cm
